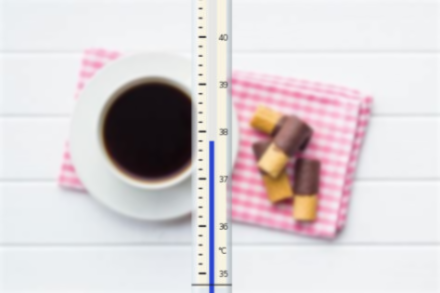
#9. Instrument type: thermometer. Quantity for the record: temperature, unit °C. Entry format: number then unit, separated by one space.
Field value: 37.8 °C
